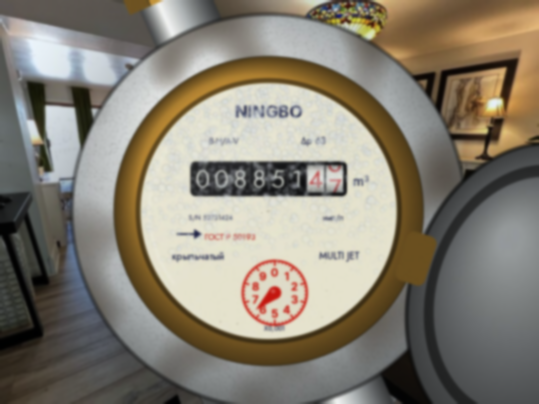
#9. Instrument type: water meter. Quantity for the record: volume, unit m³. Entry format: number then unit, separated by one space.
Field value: 8851.466 m³
